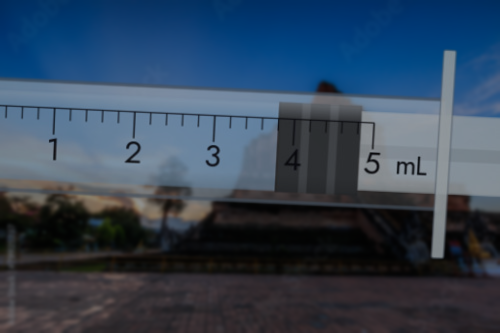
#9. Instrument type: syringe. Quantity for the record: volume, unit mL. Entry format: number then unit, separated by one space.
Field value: 3.8 mL
